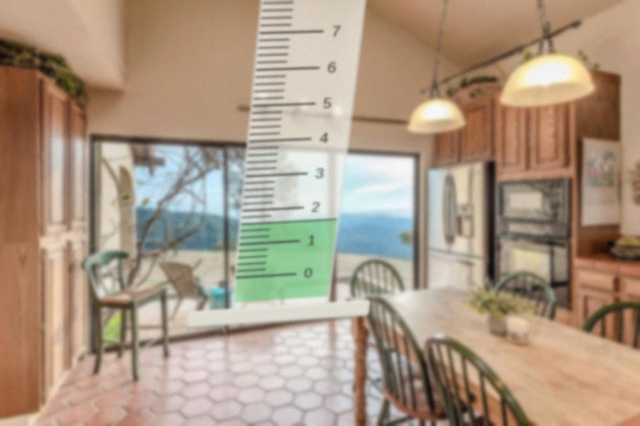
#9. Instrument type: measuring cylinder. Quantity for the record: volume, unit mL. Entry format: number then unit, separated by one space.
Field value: 1.6 mL
